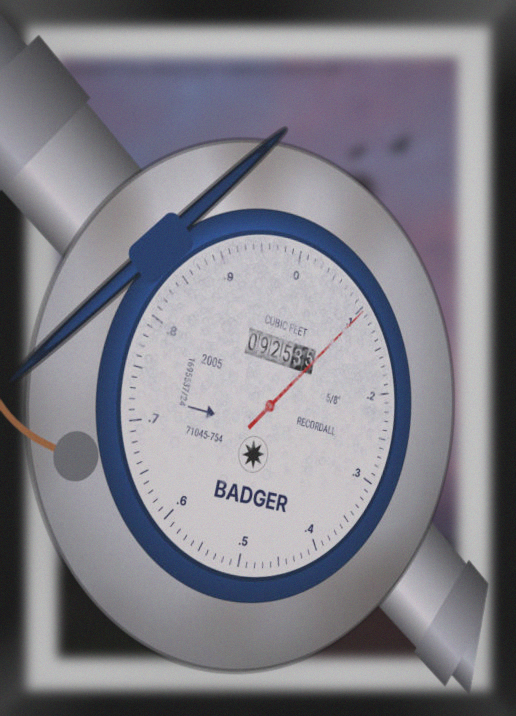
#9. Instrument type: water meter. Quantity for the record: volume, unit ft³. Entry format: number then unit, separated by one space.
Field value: 92535.10 ft³
